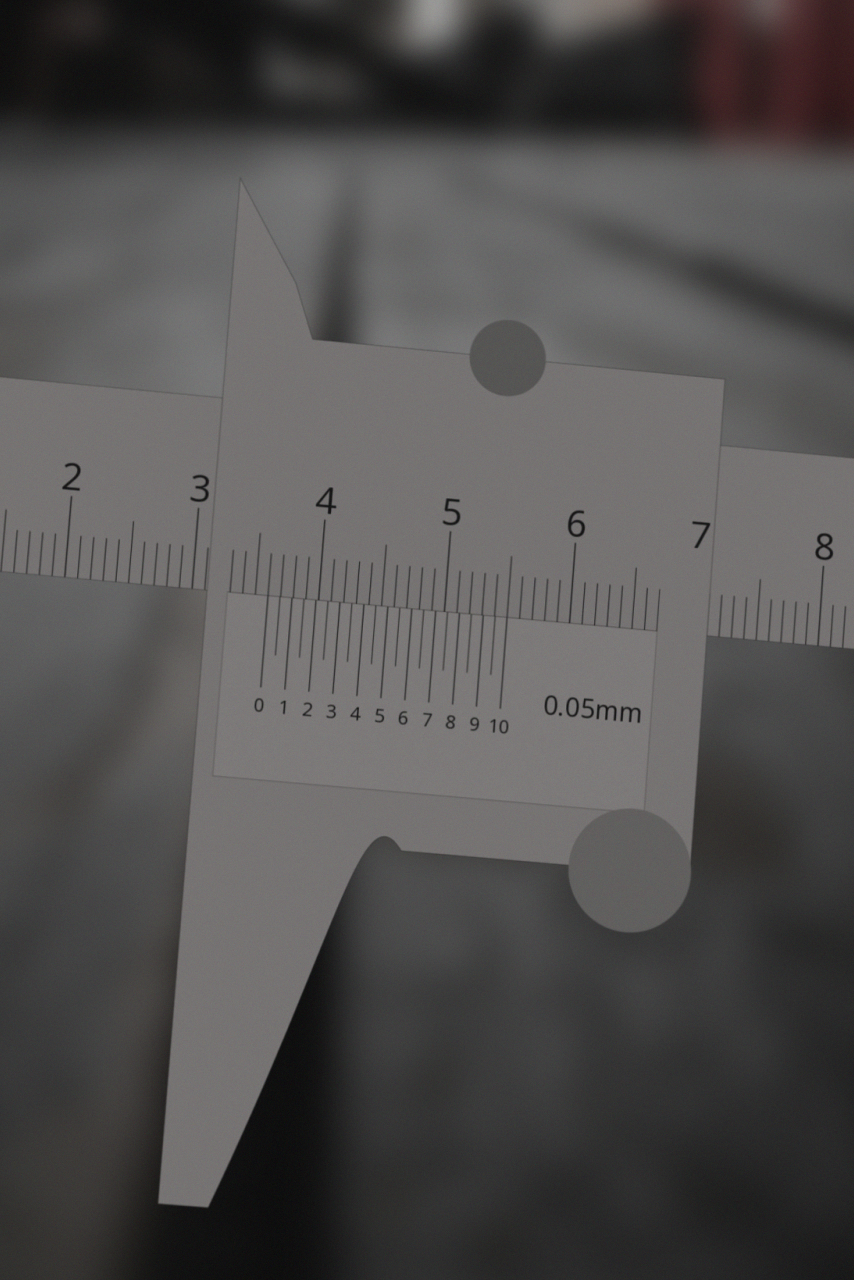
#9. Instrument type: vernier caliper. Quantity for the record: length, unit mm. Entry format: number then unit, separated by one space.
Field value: 36.0 mm
